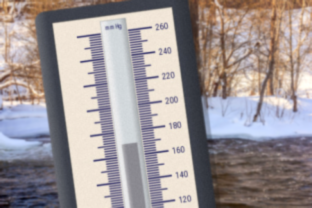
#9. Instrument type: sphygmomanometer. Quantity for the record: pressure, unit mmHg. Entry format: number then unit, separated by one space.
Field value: 170 mmHg
